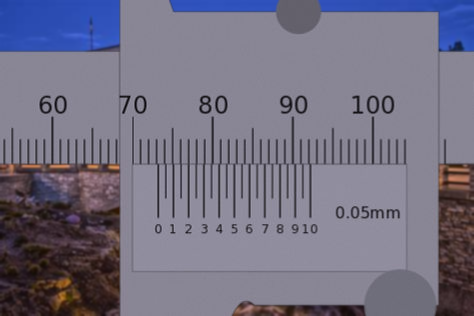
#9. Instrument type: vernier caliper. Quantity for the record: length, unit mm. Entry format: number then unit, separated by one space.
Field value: 73.2 mm
